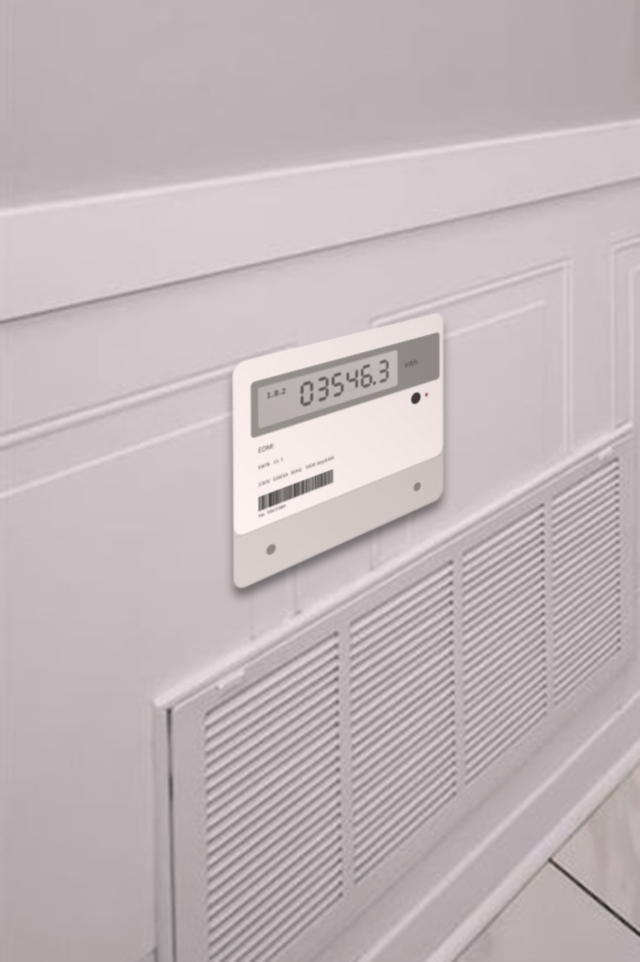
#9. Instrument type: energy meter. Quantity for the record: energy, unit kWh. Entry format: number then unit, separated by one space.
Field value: 3546.3 kWh
